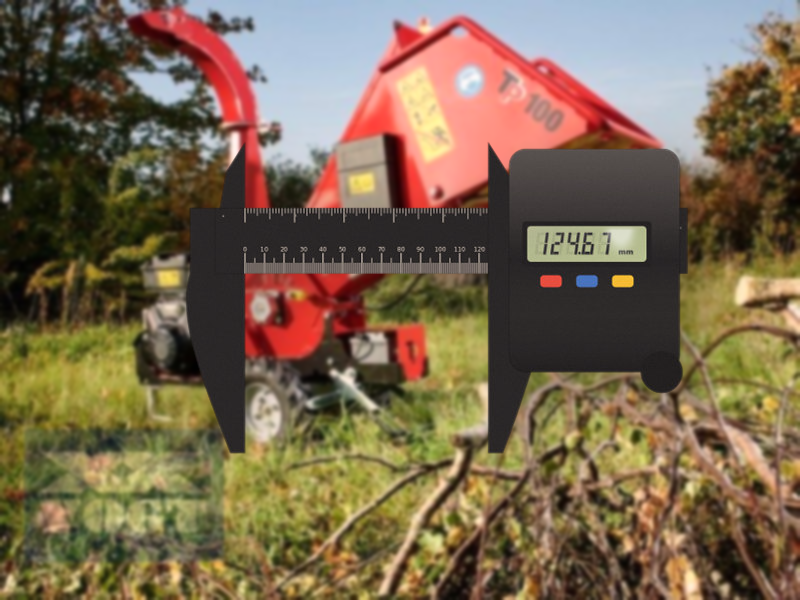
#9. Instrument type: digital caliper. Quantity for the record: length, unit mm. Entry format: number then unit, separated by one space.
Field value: 124.67 mm
